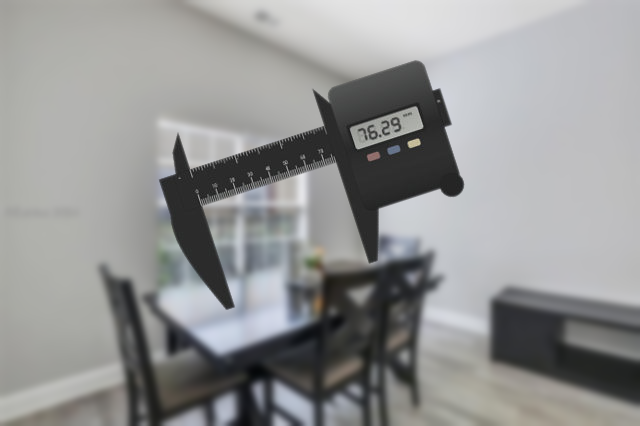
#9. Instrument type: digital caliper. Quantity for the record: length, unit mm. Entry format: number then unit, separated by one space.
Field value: 76.29 mm
